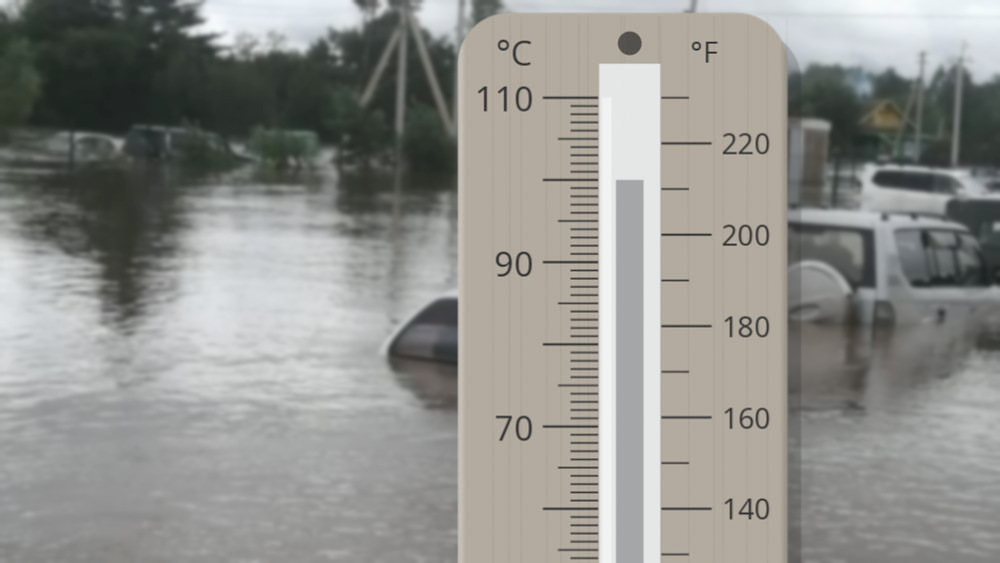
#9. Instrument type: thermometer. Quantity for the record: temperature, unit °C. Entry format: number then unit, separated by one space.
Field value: 100 °C
